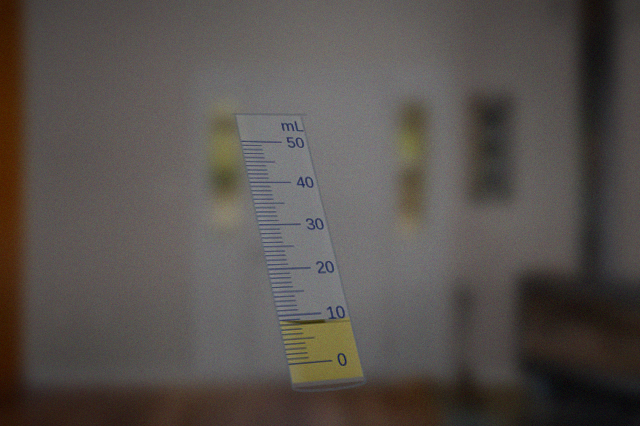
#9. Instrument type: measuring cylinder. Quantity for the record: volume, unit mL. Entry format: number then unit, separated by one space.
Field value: 8 mL
